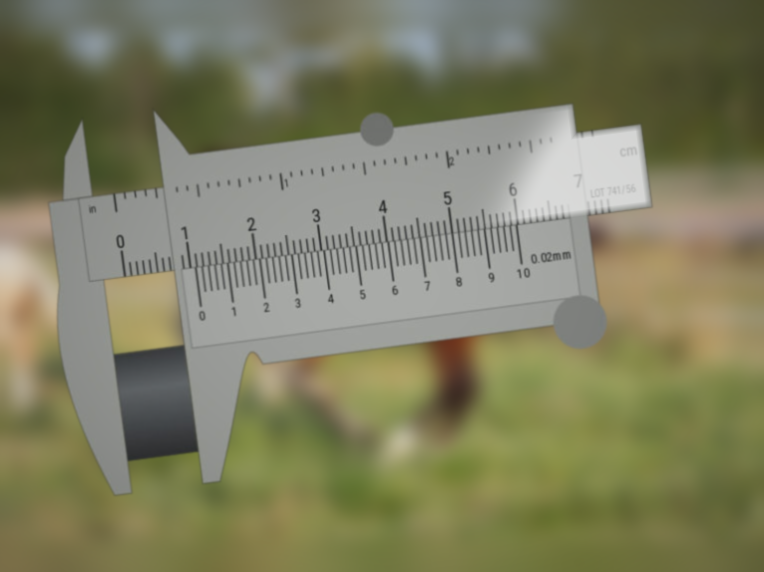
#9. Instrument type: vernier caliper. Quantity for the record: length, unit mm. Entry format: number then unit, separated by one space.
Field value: 10.8 mm
